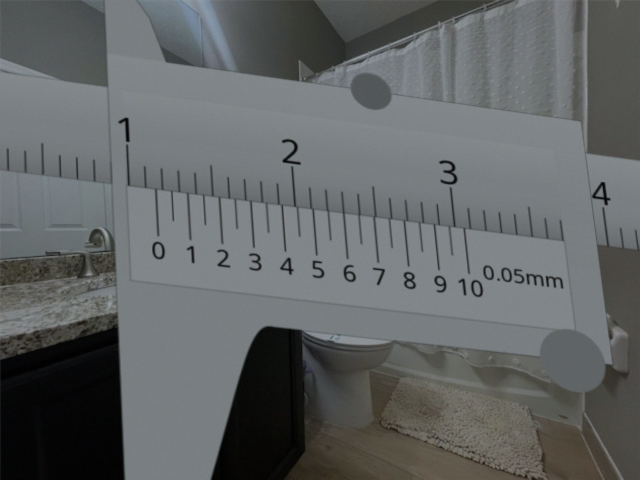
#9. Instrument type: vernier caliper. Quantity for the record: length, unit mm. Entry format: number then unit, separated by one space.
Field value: 11.6 mm
